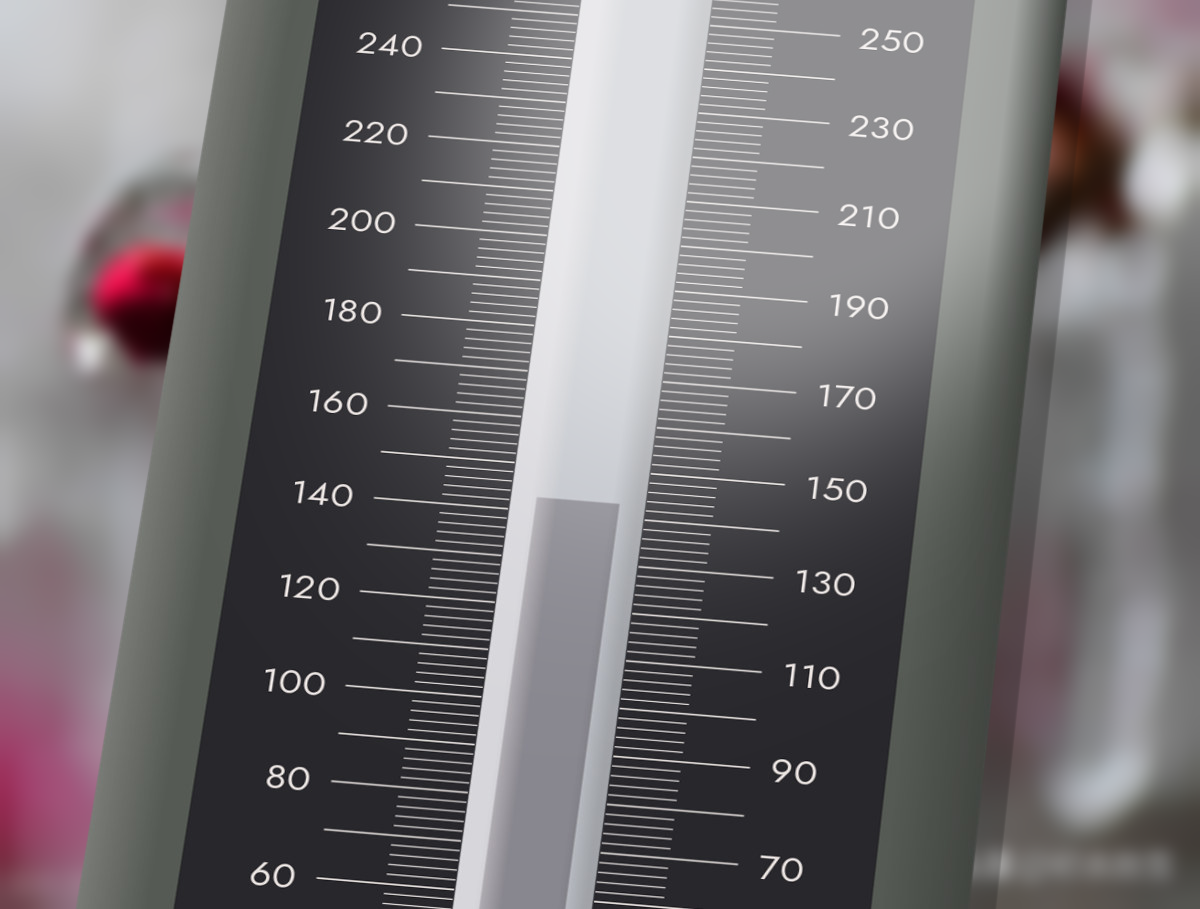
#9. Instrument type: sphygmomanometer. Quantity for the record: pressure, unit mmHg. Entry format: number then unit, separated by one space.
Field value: 143 mmHg
